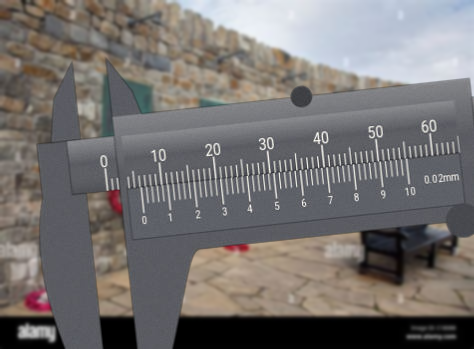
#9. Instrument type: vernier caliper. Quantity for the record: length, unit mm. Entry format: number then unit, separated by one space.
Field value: 6.2 mm
